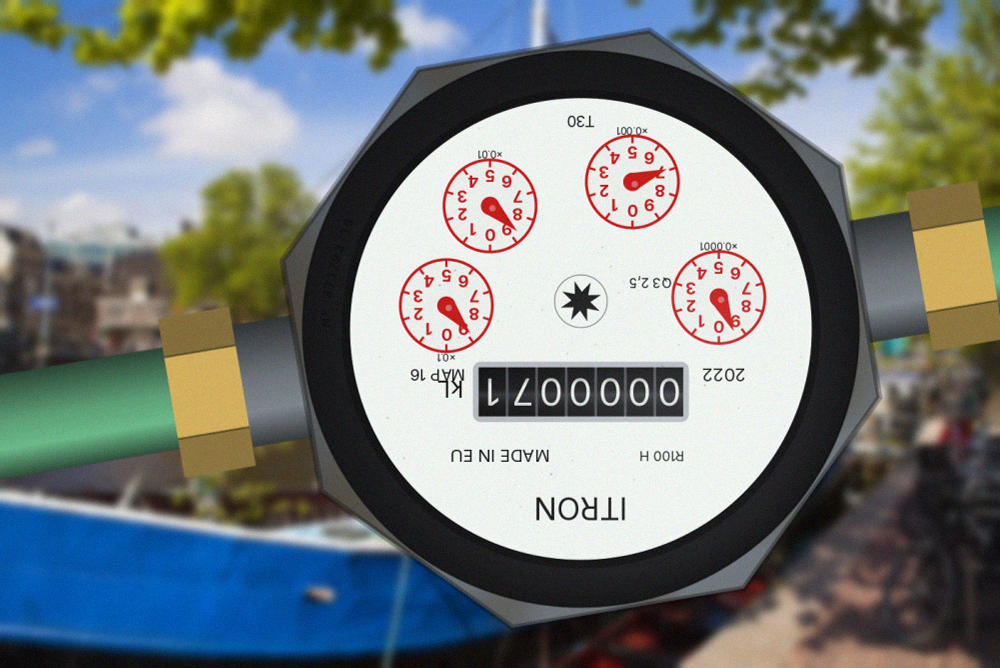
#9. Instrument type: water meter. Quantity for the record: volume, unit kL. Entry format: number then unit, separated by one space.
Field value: 71.8869 kL
